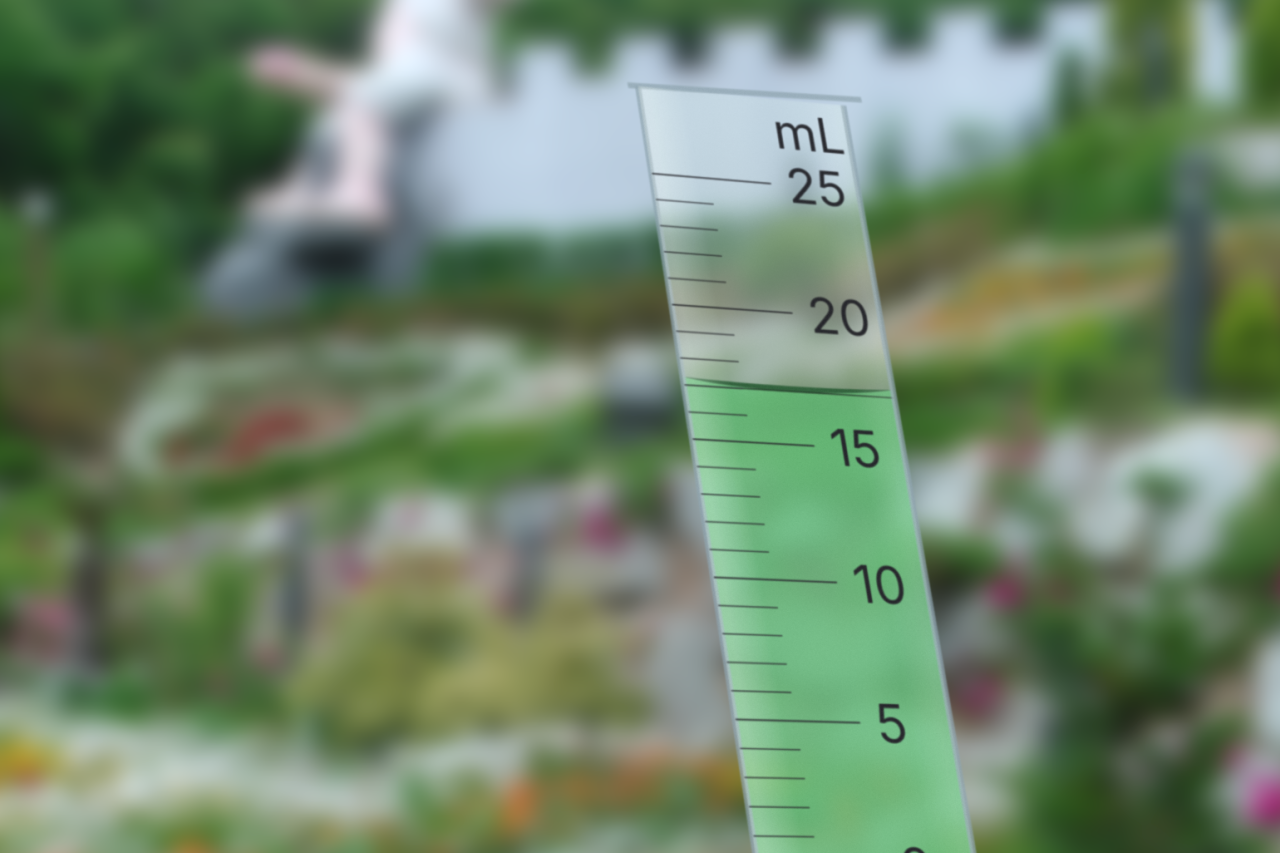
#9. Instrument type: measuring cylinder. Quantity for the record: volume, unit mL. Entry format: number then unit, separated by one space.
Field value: 17 mL
